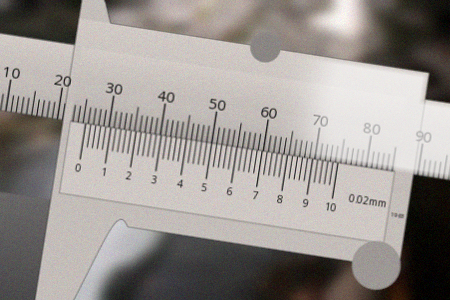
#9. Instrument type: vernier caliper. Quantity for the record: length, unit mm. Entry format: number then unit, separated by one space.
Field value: 25.5 mm
